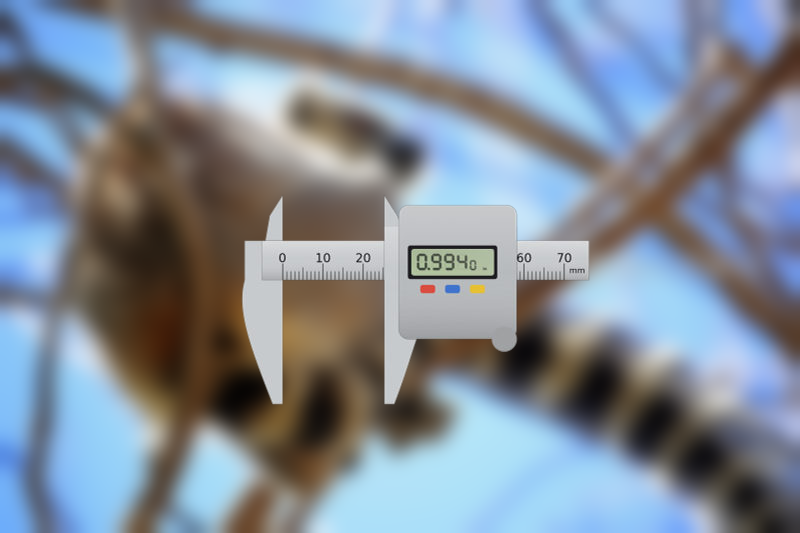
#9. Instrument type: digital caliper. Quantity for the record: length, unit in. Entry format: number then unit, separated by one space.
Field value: 0.9940 in
